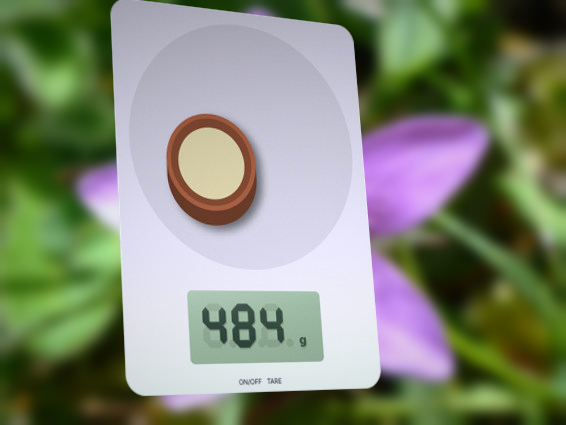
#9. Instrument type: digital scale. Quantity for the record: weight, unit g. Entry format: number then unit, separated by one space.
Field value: 484 g
